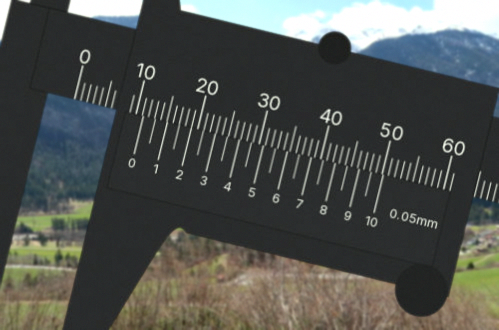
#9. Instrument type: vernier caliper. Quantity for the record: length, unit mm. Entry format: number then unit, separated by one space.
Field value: 11.2 mm
